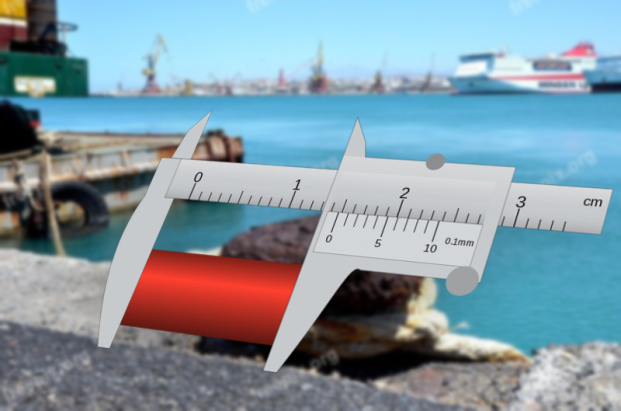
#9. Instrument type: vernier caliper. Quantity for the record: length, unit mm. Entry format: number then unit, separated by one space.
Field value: 14.7 mm
